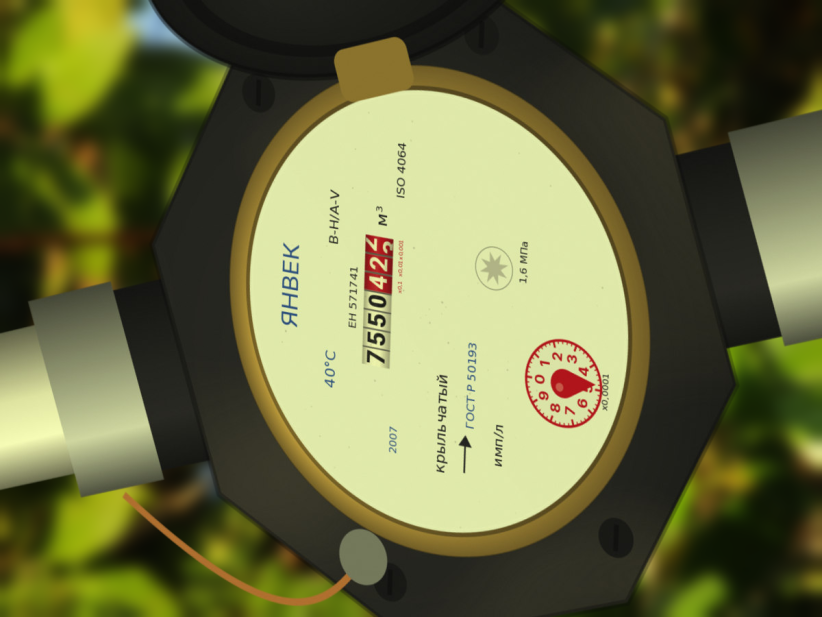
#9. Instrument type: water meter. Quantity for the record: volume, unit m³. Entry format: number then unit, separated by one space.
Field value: 7550.4224 m³
